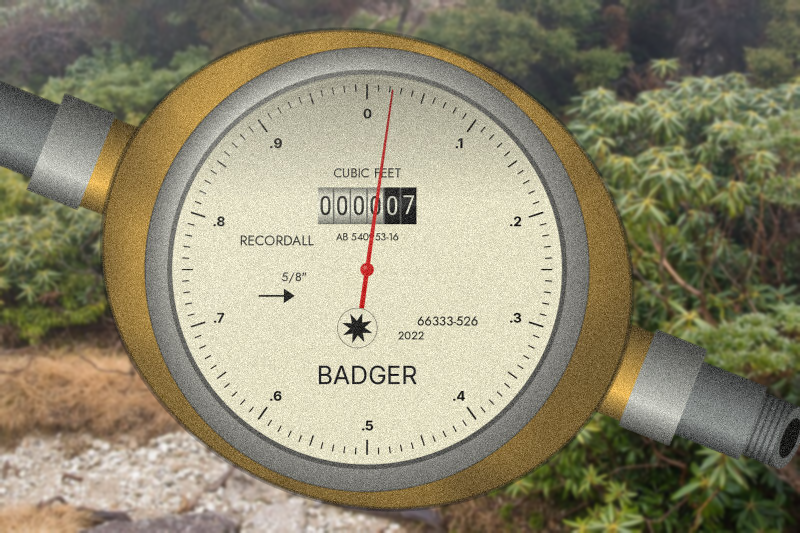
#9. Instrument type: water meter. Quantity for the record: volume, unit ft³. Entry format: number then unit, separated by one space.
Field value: 7.02 ft³
